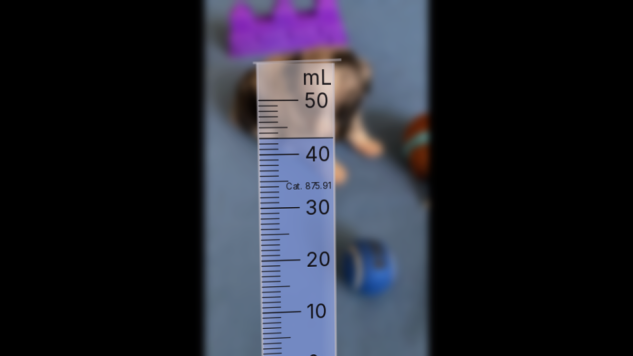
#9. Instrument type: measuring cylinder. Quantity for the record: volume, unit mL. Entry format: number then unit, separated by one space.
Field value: 43 mL
